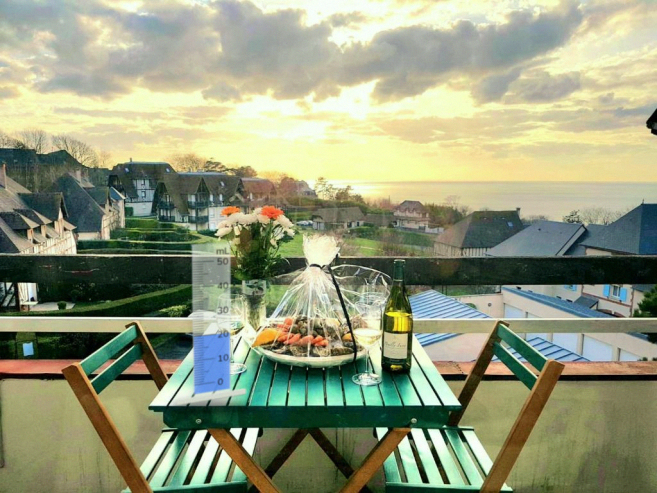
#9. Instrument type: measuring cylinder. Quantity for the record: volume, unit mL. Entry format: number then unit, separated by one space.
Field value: 20 mL
